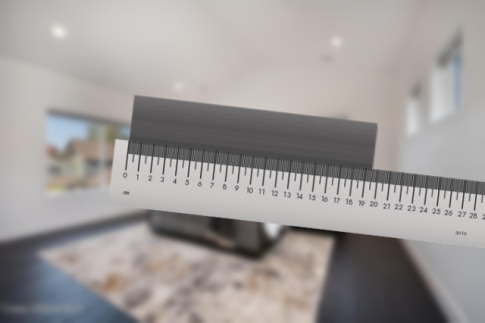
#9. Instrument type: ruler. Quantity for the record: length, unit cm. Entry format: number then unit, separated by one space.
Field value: 19.5 cm
